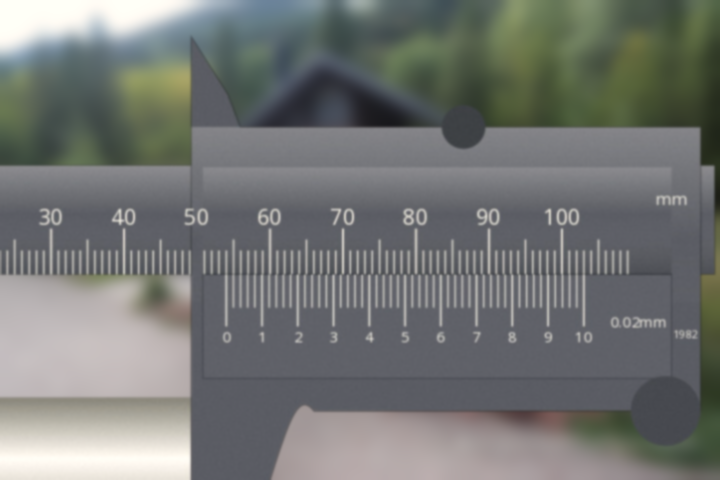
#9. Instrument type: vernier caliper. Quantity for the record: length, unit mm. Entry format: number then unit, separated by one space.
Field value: 54.0 mm
